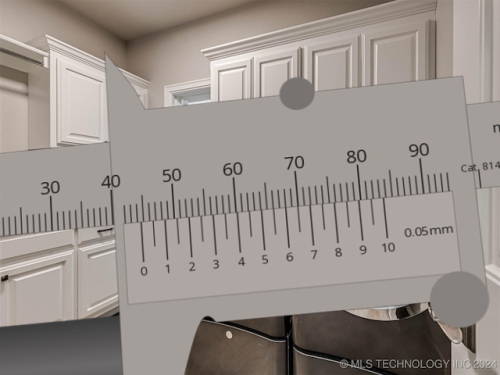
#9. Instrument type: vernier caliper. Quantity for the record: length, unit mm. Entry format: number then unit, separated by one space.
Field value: 44.6 mm
